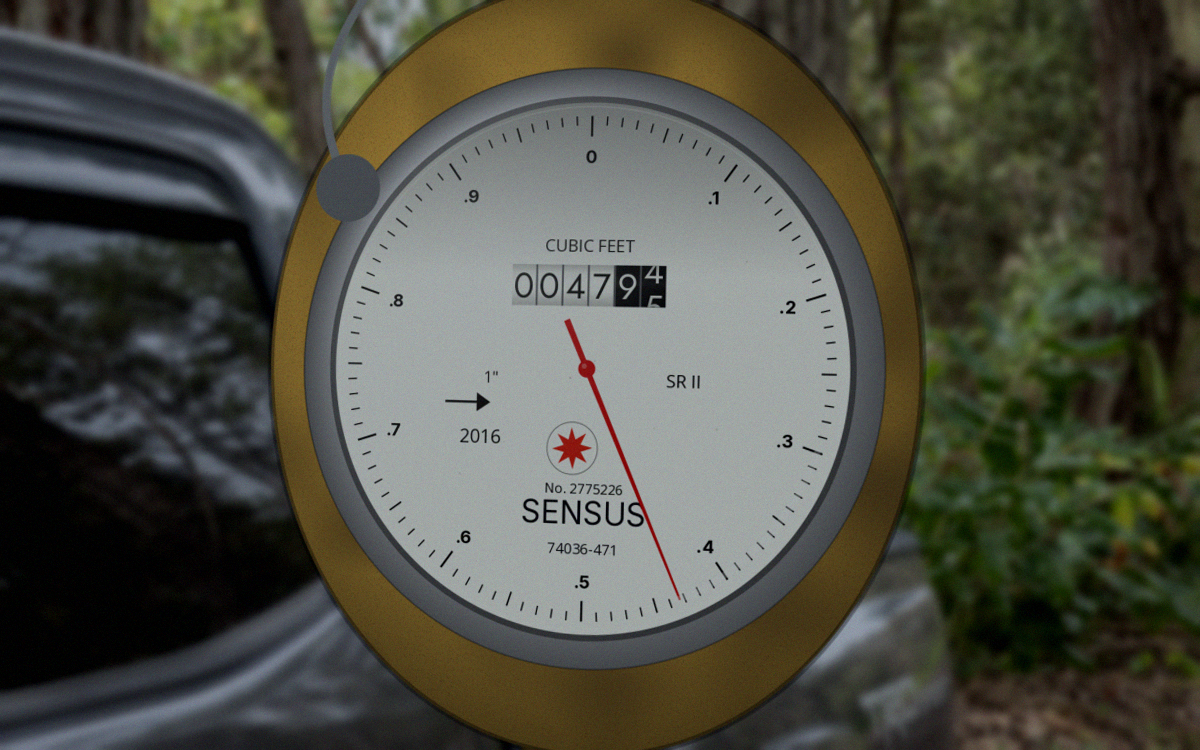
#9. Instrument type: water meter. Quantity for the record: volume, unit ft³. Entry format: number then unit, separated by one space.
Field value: 4794.43 ft³
